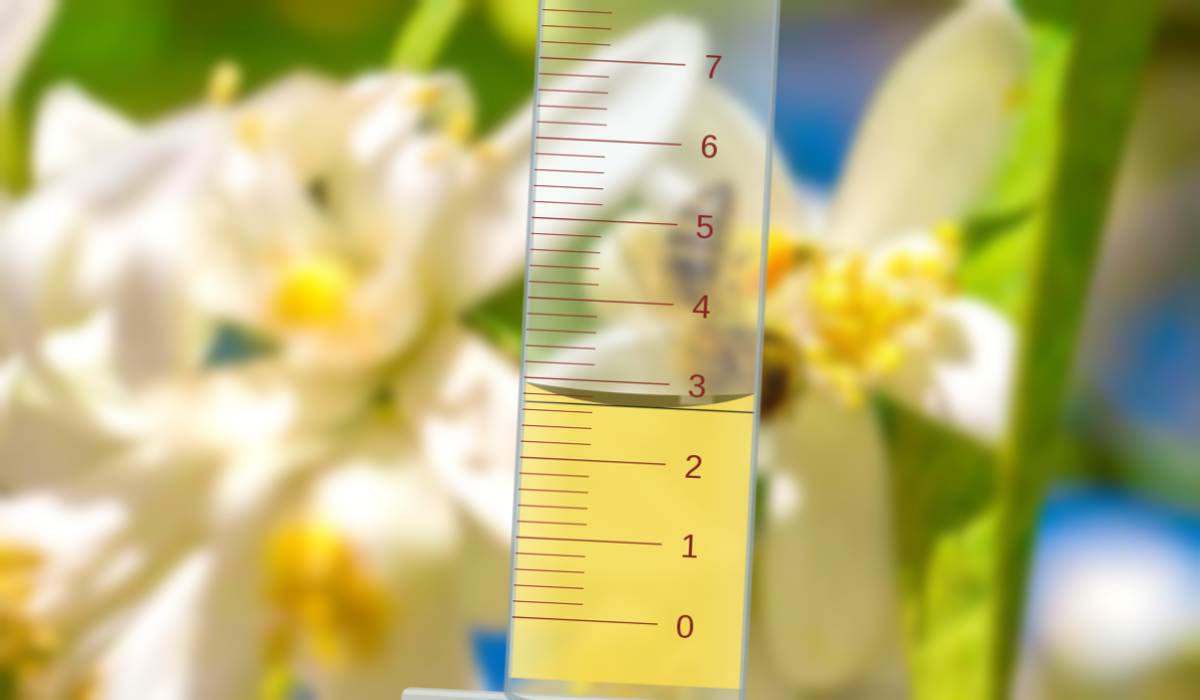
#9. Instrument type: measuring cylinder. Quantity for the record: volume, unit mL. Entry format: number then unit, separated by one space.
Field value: 2.7 mL
